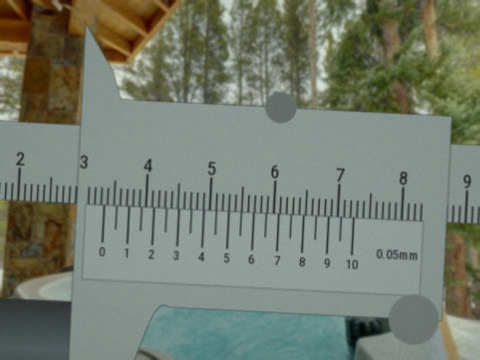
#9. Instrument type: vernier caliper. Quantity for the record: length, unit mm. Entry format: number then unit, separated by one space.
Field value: 33.5 mm
